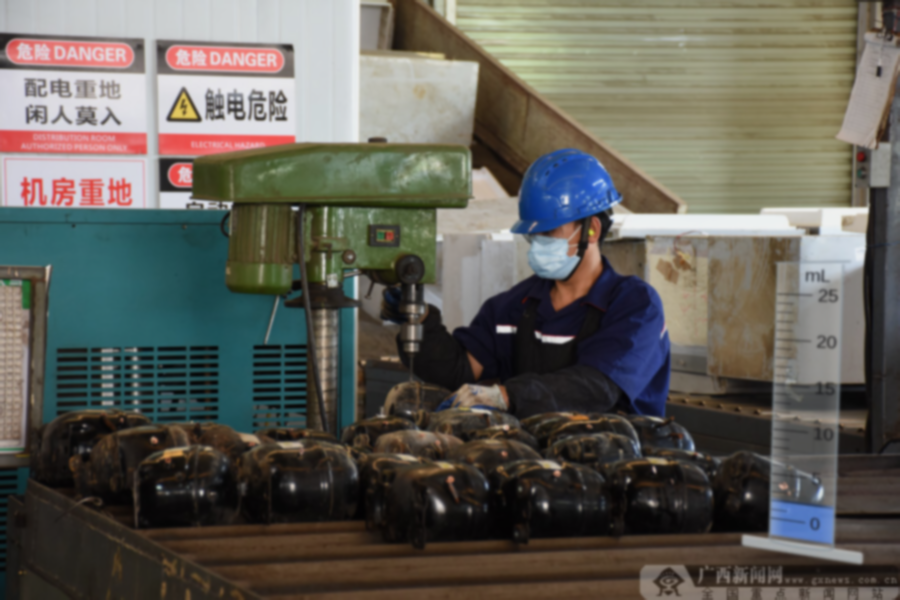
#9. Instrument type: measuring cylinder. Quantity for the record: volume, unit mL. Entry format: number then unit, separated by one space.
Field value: 2 mL
